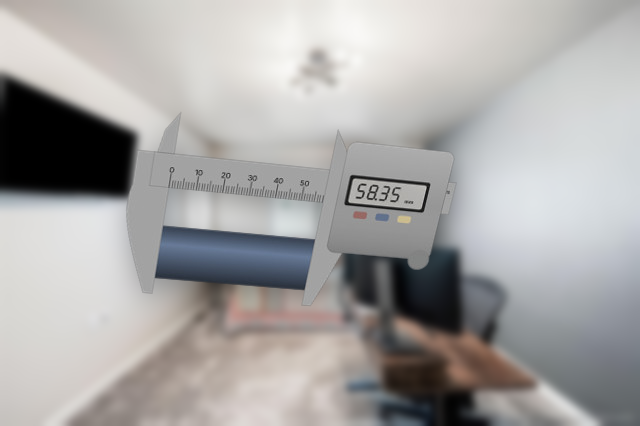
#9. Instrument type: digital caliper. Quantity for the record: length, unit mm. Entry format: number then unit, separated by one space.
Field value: 58.35 mm
